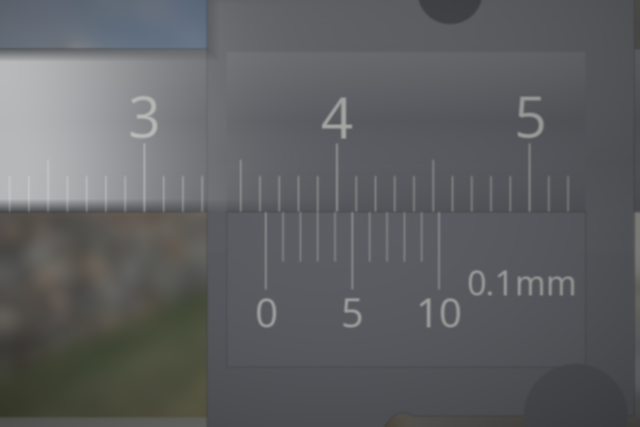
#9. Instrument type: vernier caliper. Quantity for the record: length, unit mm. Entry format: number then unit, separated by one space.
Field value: 36.3 mm
